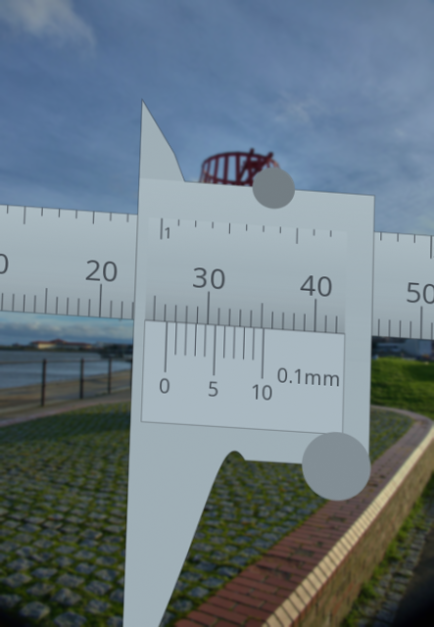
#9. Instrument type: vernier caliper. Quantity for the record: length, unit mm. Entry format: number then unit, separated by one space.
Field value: 26.2 mm
